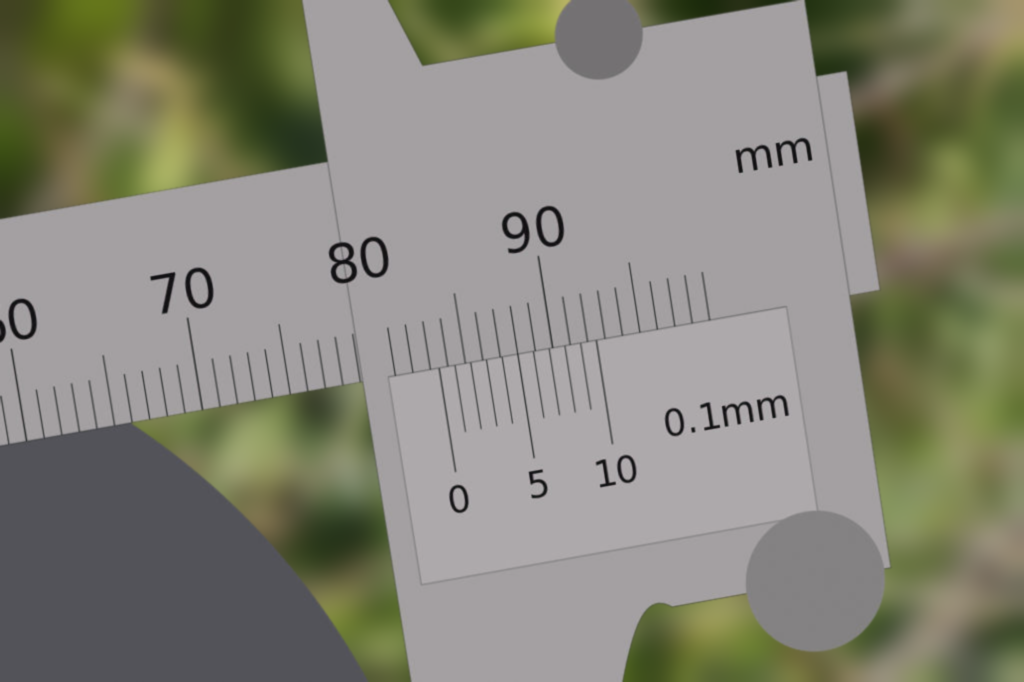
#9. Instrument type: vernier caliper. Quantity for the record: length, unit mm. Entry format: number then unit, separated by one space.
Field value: 83.5 mm
